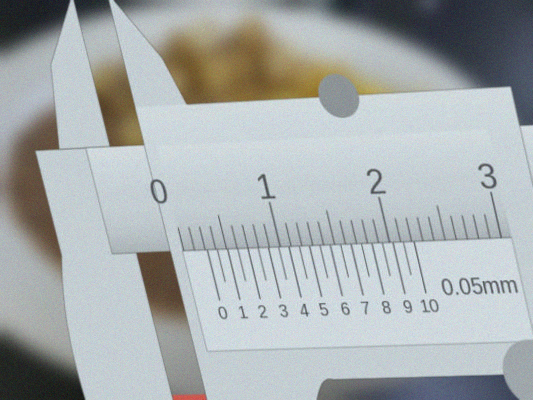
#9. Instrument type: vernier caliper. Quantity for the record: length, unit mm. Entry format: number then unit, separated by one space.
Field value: 3.2 mm
